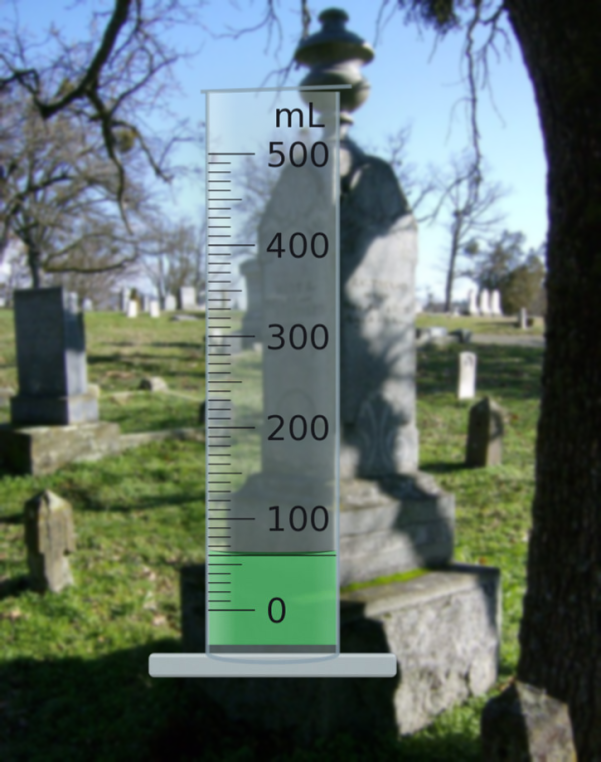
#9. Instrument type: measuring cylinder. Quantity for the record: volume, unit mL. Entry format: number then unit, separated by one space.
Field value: 60 mL
